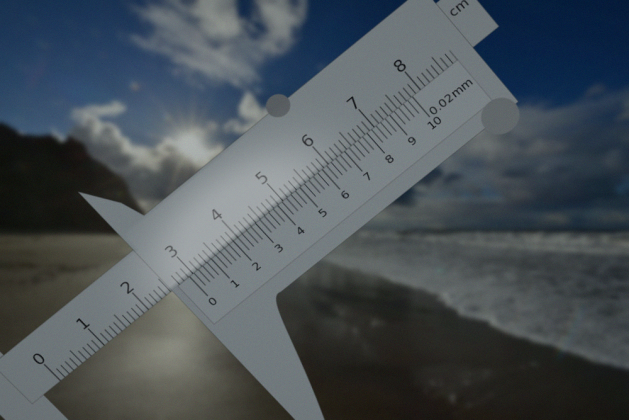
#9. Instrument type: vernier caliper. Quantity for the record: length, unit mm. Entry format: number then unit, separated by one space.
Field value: 29.2 mm
